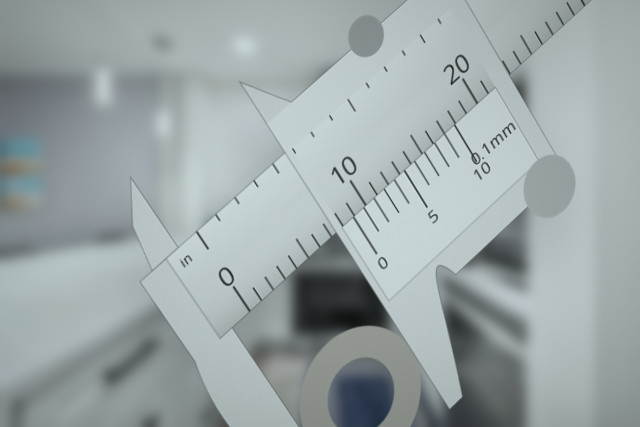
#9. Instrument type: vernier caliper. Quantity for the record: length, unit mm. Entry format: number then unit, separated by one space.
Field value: 8.9 mm
